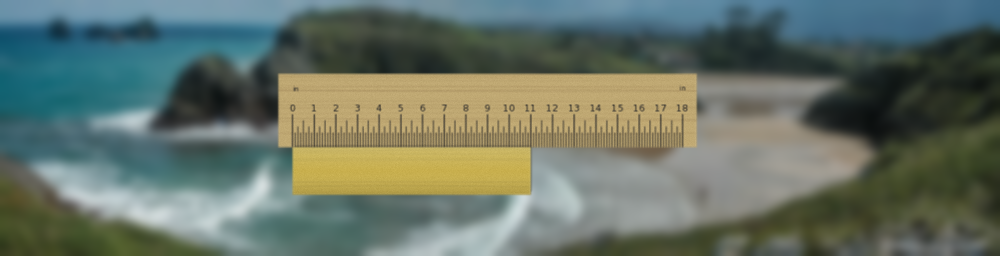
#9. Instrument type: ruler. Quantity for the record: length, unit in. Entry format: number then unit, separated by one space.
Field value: 11 in
